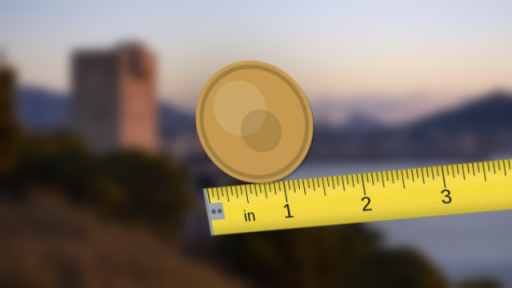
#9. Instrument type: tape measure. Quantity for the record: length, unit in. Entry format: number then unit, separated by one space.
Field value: 1.5 in
